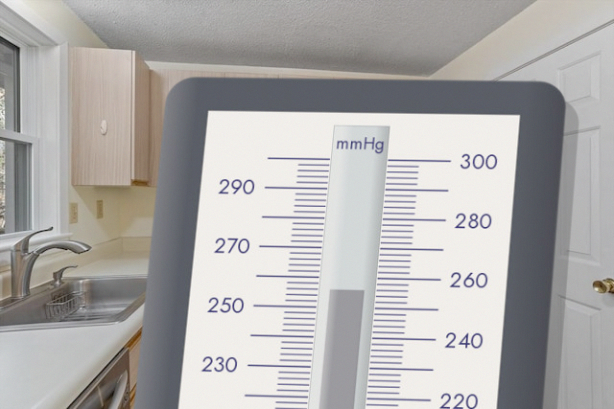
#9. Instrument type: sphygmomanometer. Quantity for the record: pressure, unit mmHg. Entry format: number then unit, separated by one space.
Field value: 256 mmHg
